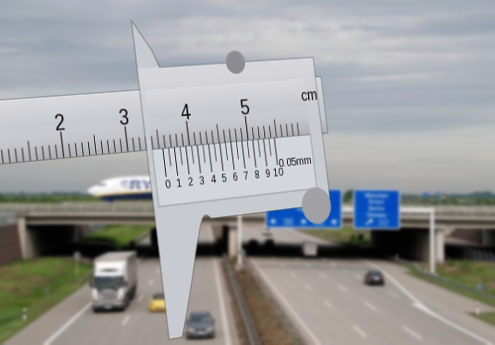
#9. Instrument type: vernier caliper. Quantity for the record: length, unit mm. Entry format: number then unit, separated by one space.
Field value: 35.6 mm
